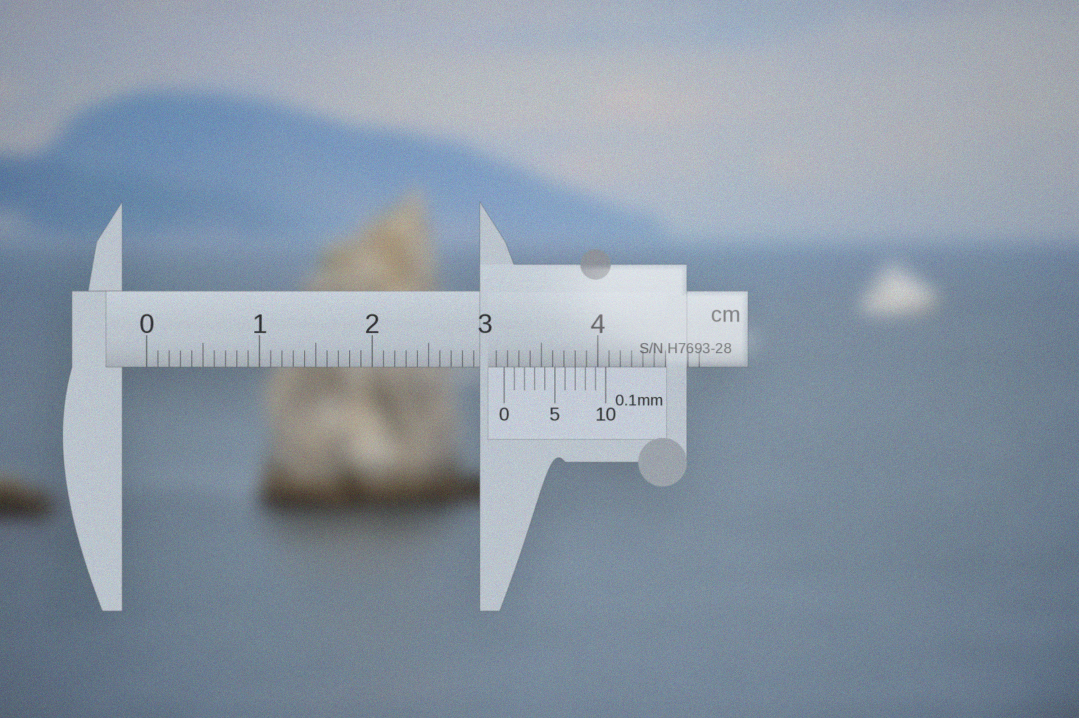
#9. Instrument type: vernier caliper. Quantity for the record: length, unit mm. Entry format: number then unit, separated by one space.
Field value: 31.7 mm
